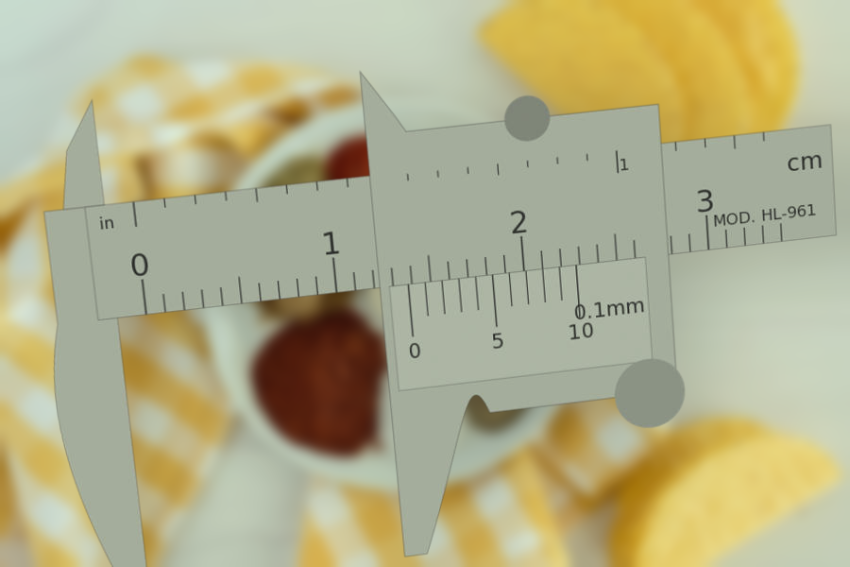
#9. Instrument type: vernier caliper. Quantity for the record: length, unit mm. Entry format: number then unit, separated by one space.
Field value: 13.8 mm
